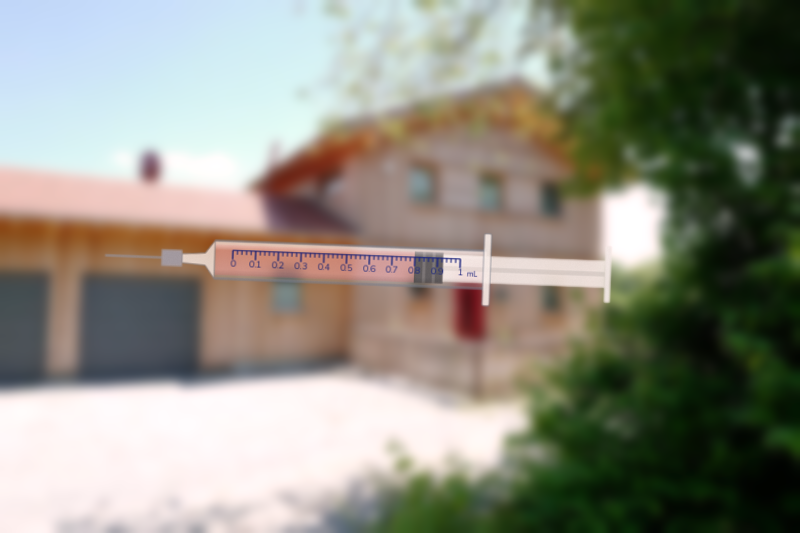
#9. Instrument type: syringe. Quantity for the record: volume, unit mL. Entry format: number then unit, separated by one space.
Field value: 0.8 mL
